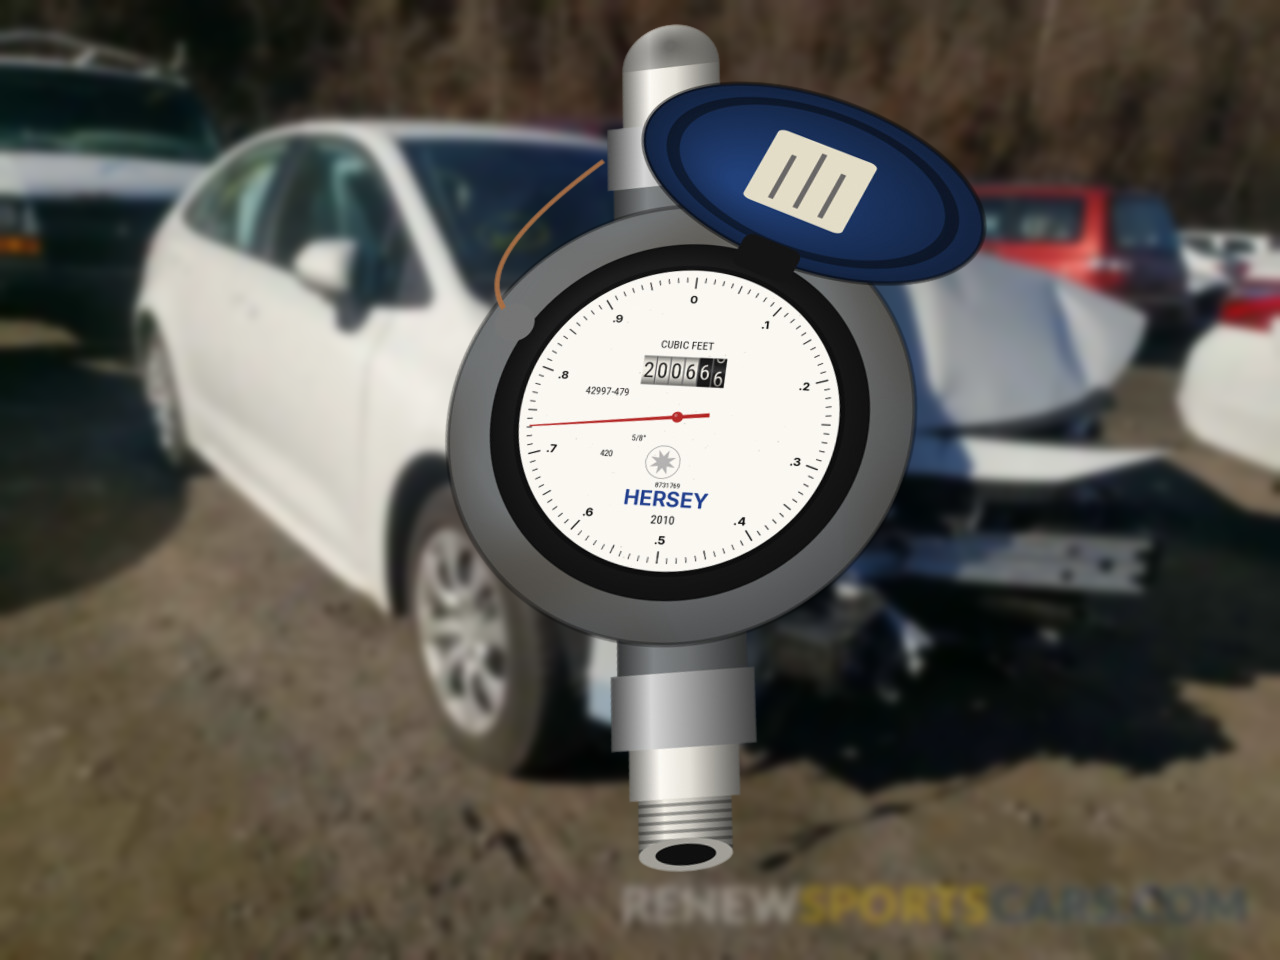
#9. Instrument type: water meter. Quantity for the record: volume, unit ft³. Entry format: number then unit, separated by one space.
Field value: 200665.73 ft³
